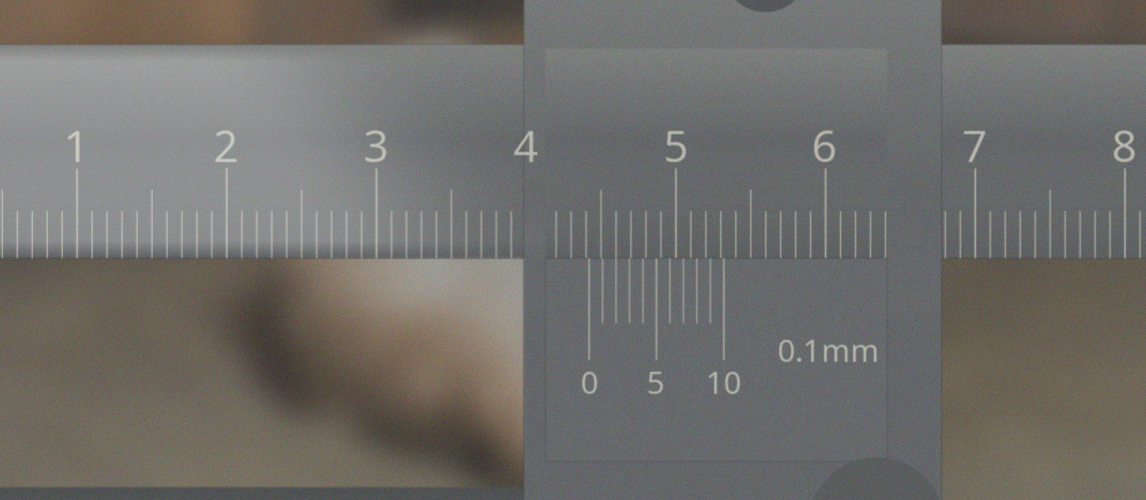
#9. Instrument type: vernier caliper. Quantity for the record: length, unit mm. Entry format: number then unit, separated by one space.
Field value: 44.2 mm
